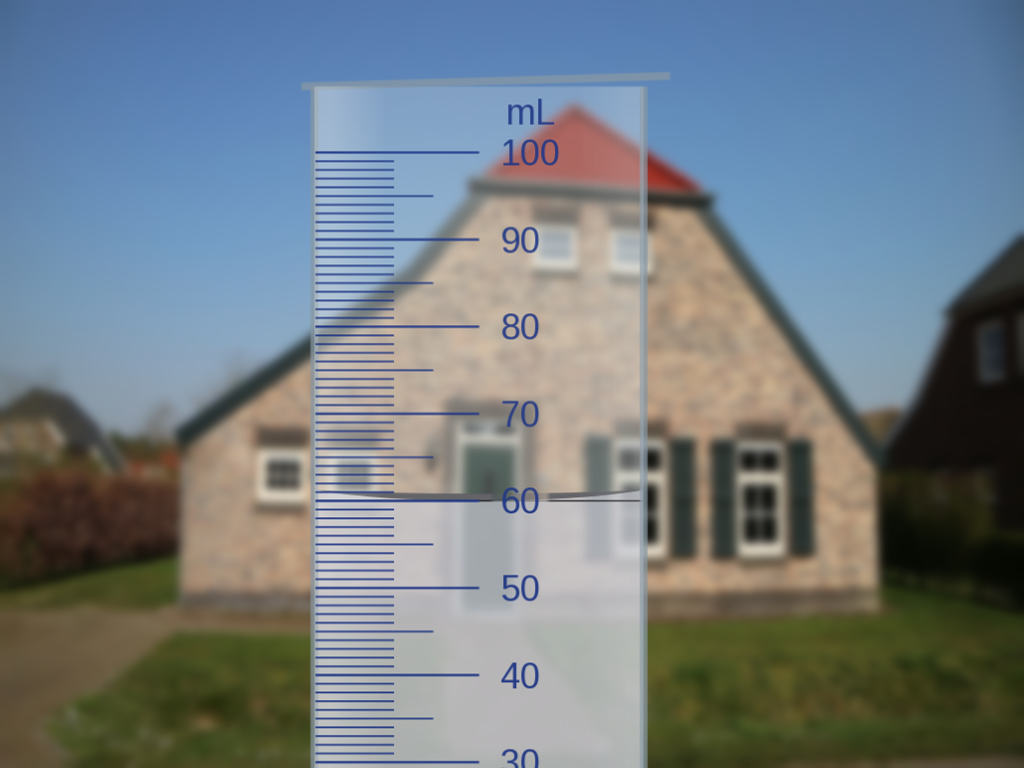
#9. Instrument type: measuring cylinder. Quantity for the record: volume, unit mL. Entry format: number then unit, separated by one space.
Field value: 60 mL
